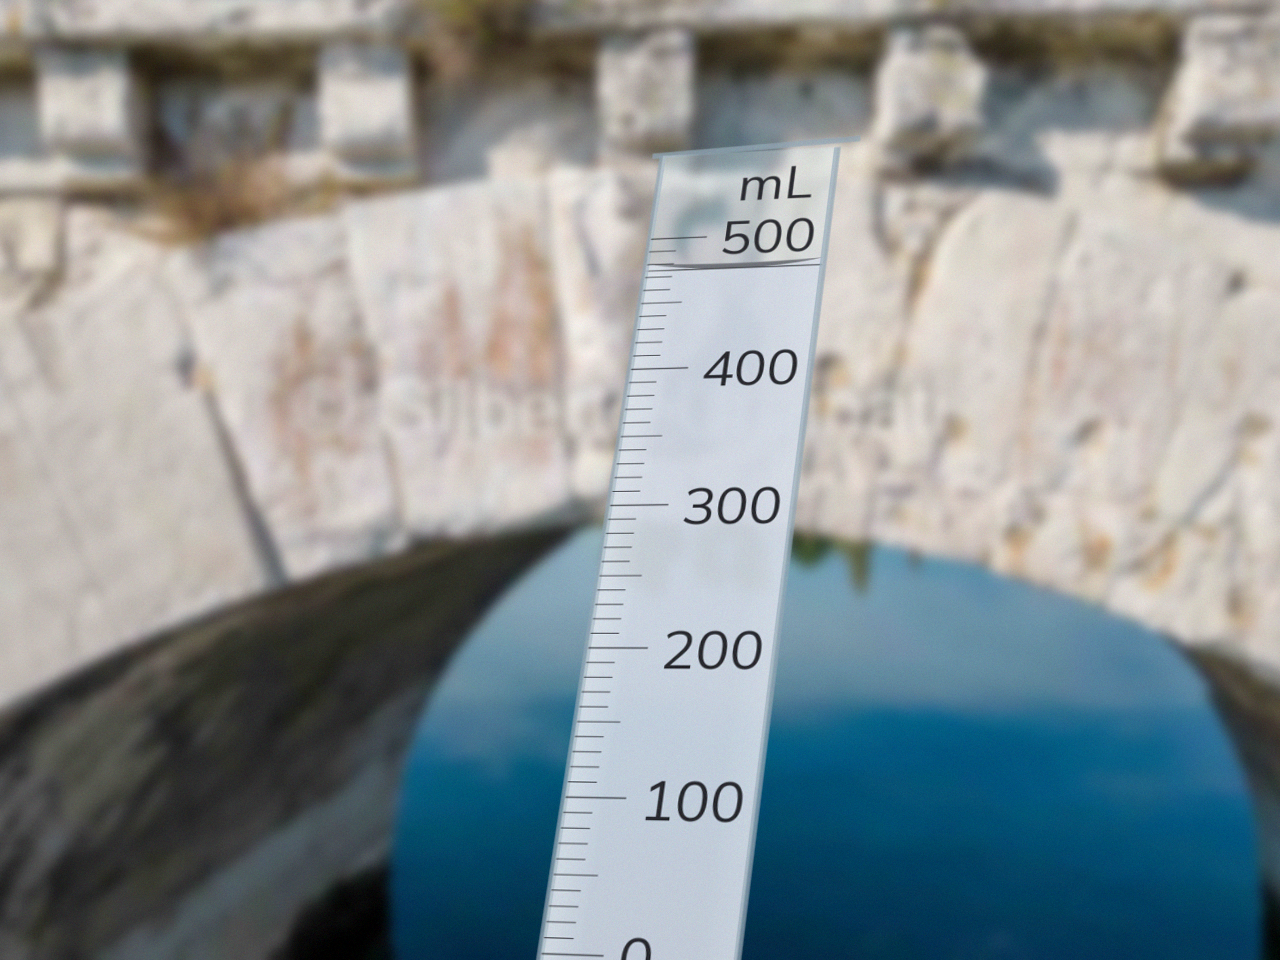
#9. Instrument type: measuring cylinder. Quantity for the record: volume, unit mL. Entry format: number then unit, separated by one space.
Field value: 475 mL
